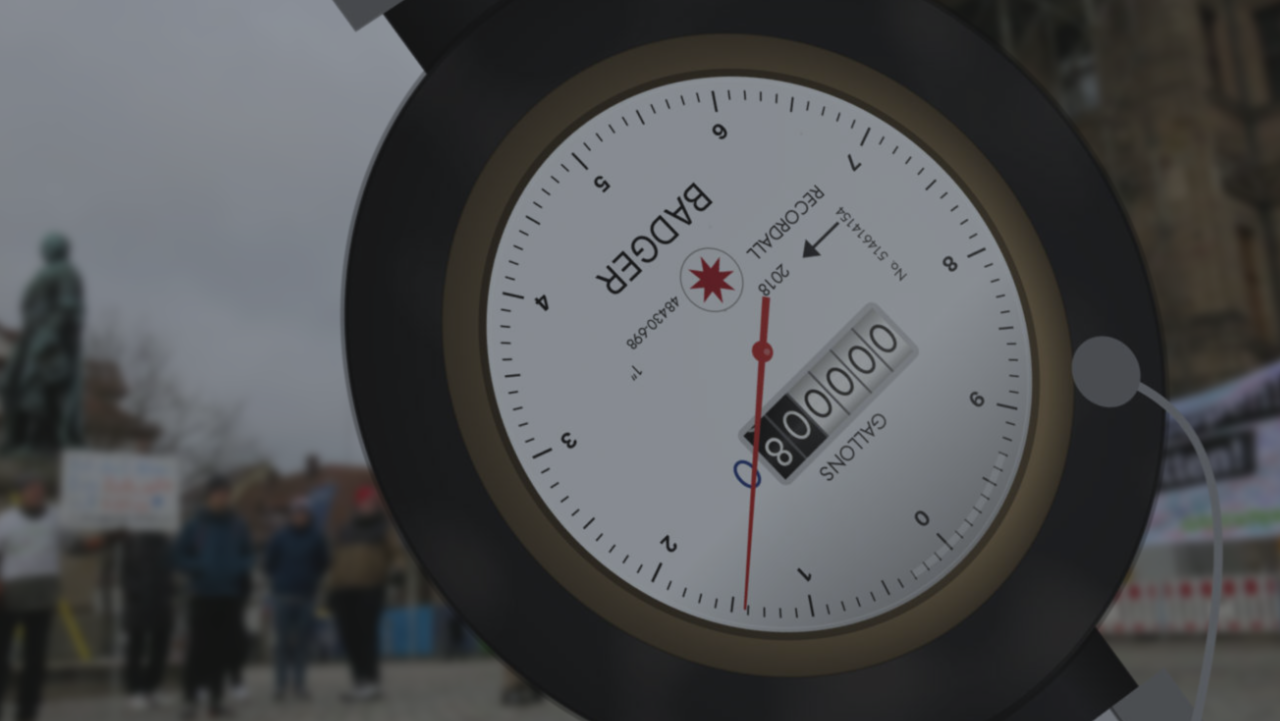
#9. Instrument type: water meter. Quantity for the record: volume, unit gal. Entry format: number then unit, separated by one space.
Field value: 81.4 gal
